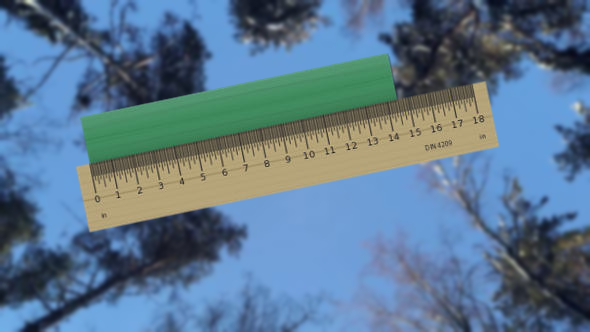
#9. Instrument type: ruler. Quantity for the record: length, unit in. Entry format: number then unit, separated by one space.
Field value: 14.5 in
